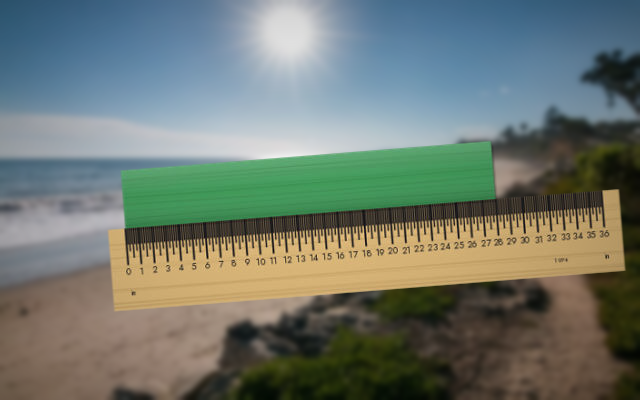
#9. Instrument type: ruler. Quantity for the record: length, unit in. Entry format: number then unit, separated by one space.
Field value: 28 in
